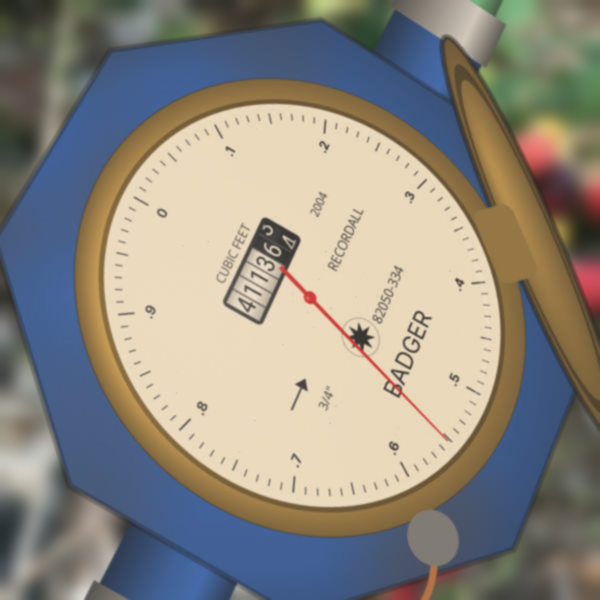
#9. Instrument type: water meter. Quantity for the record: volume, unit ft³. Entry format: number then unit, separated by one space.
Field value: 411363.55 ft³
